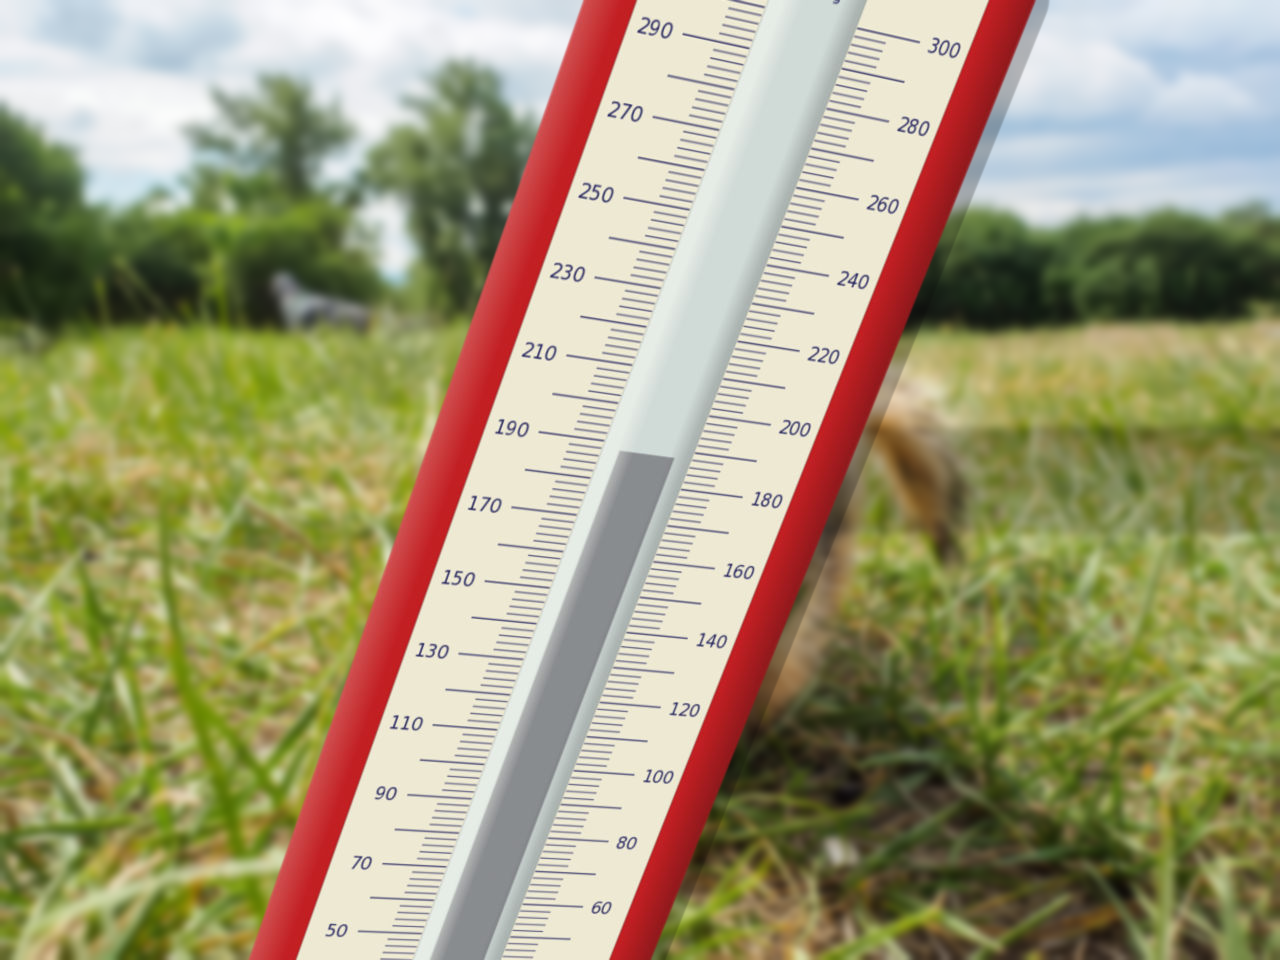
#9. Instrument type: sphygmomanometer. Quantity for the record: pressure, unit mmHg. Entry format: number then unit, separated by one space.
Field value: 188 mmHg
